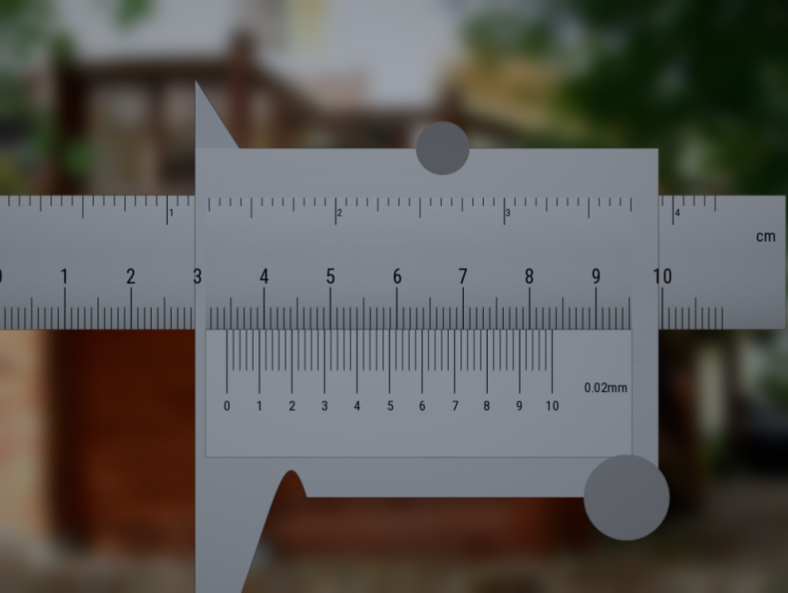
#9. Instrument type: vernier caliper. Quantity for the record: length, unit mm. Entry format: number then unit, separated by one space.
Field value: 34.4 mm
